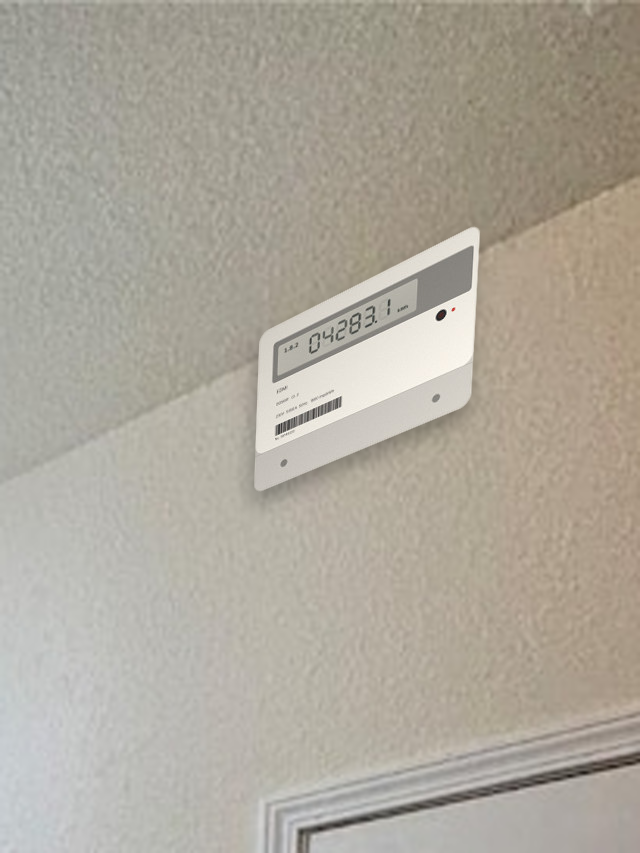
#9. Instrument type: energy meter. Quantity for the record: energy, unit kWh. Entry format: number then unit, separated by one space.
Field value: 4283.1 kWh
